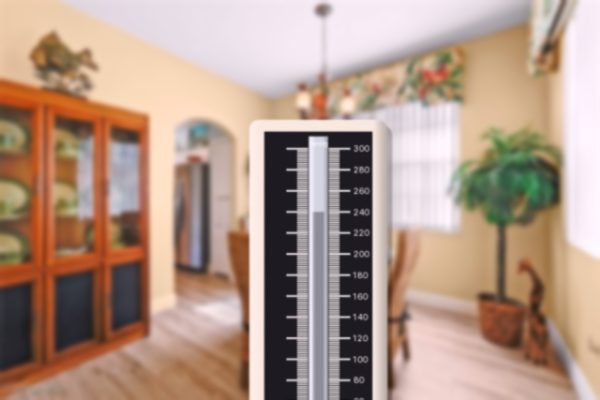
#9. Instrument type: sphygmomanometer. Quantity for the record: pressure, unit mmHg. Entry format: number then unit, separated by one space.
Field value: 240 mmHg
